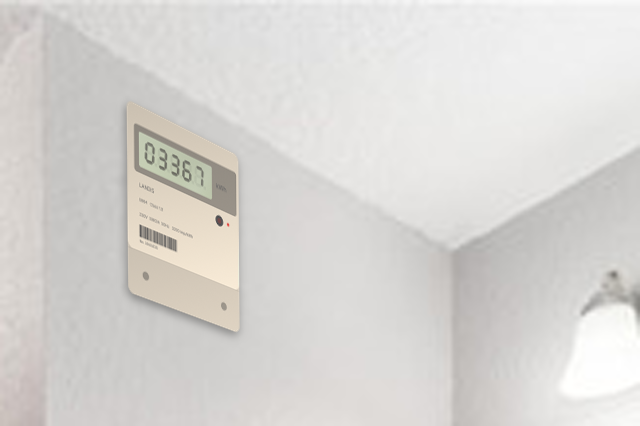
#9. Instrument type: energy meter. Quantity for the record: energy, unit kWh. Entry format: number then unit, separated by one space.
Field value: 3367 kWh
